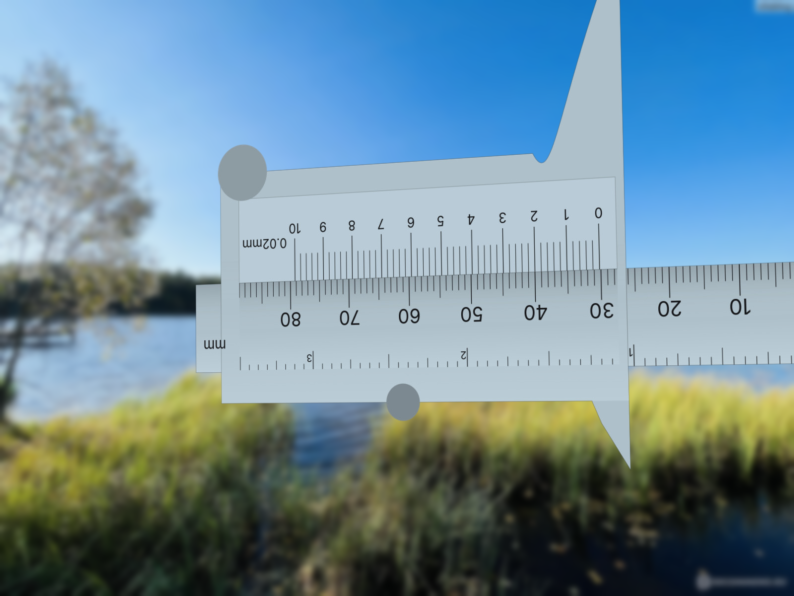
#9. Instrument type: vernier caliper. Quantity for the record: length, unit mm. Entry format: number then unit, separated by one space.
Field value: 30.2 mm
